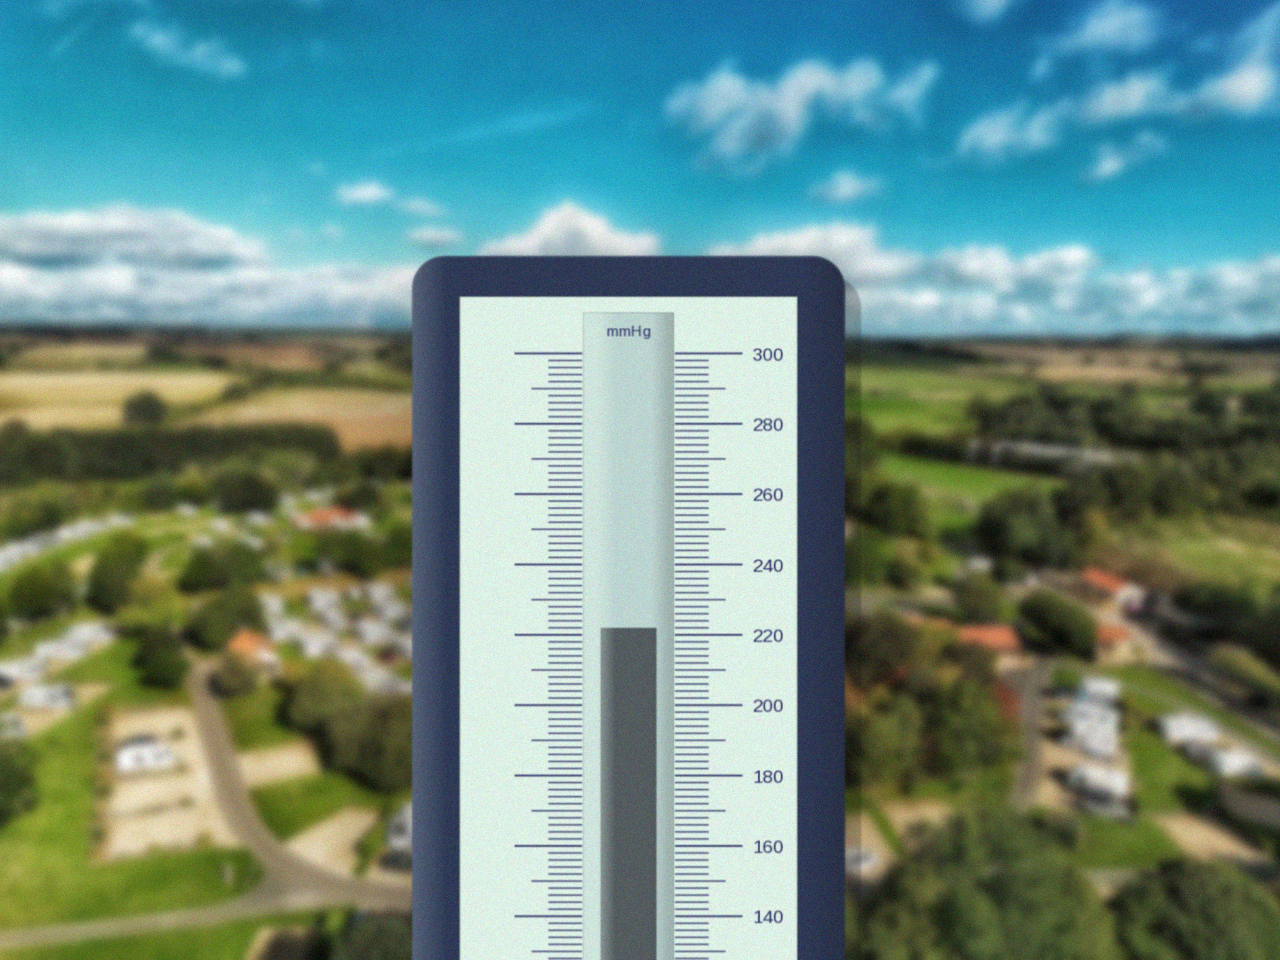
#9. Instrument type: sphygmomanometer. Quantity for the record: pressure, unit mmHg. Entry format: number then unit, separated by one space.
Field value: 222 mmHg
